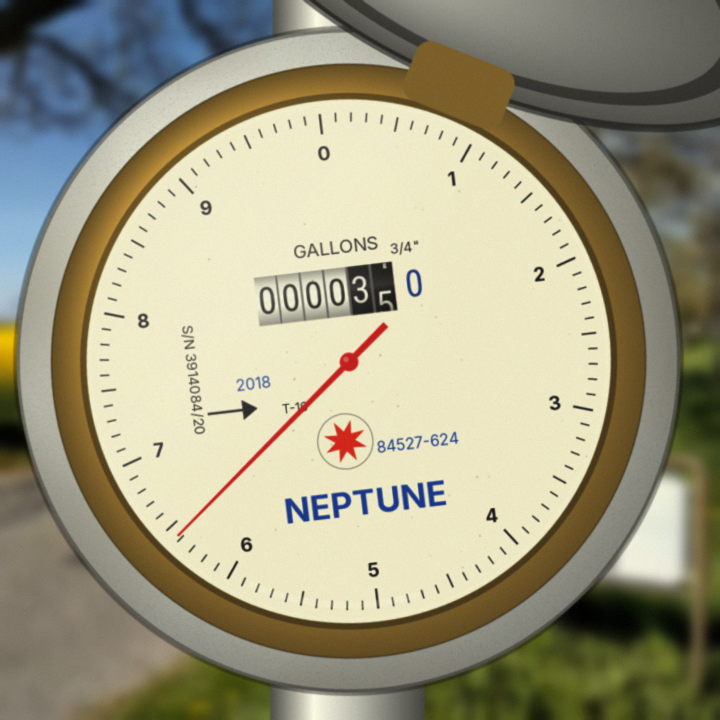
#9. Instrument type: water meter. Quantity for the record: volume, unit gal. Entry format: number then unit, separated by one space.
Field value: 346.4 gal
